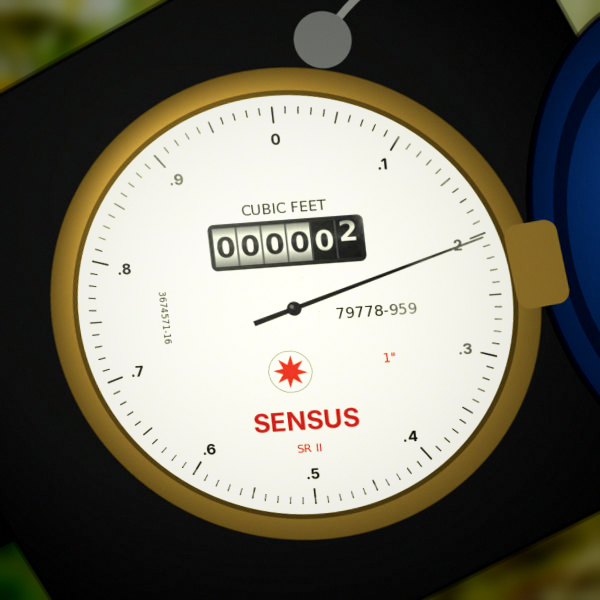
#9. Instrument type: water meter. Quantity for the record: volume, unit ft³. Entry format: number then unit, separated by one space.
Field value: 2.20 ft³
